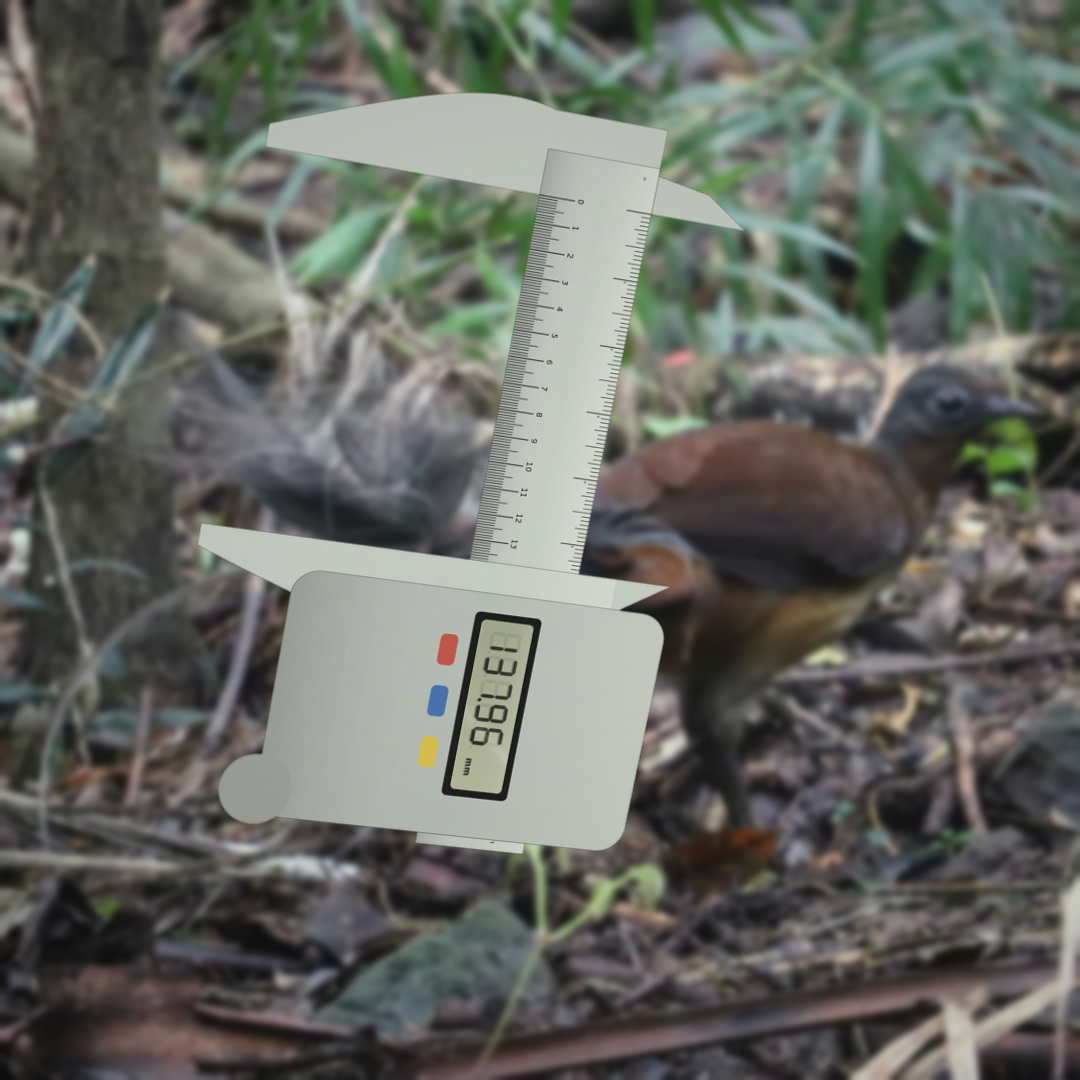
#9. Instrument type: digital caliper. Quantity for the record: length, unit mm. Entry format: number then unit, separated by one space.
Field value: 137.96 mm
